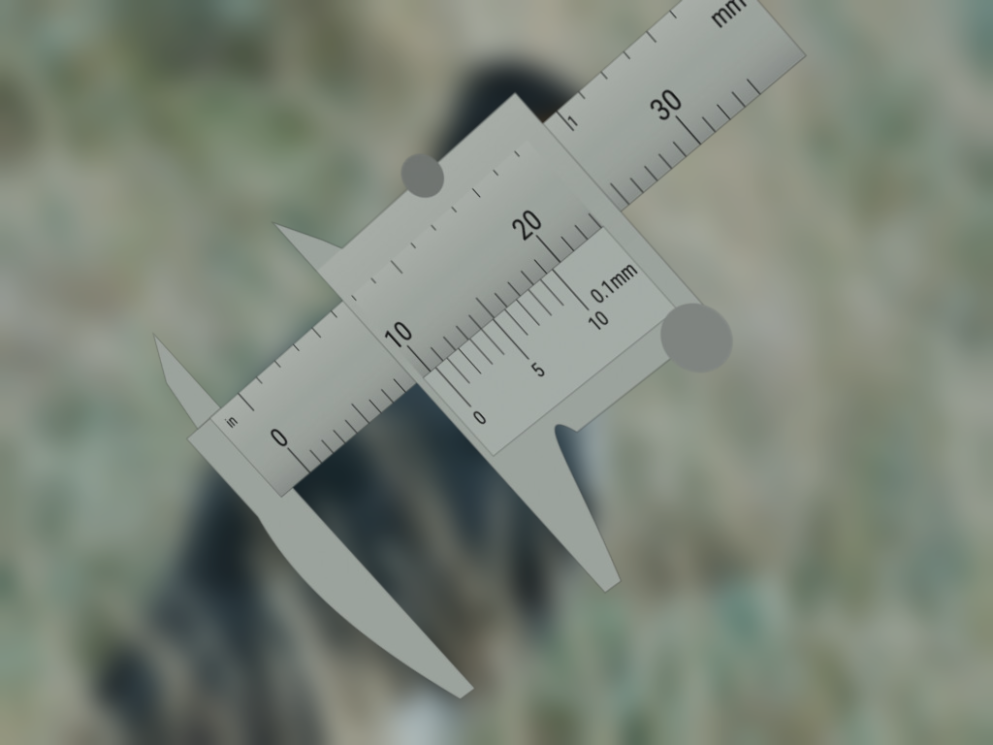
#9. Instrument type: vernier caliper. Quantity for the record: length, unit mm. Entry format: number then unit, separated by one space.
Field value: 10.4 mm
